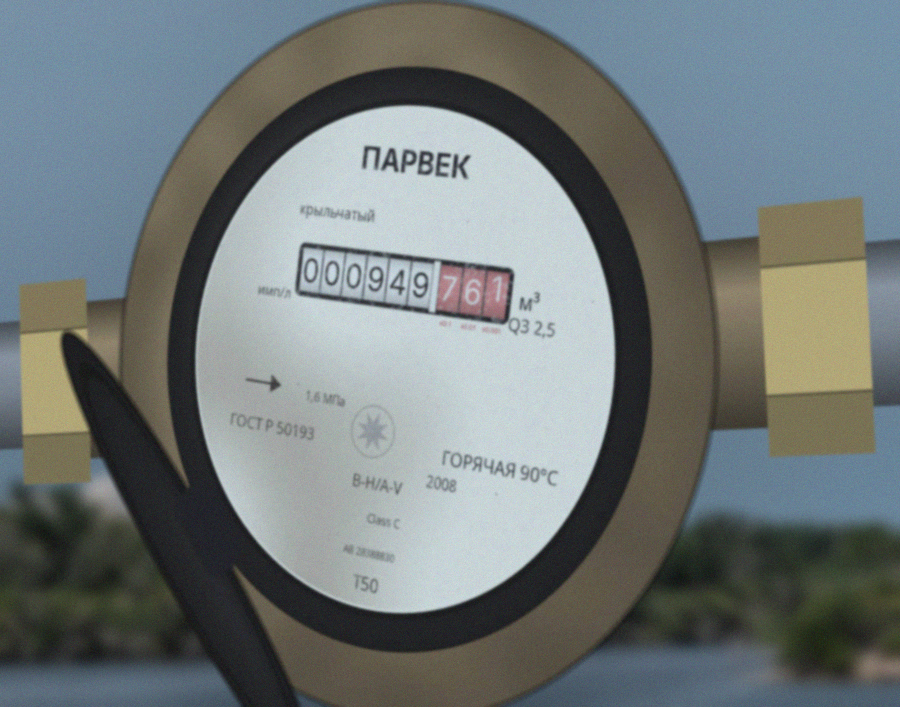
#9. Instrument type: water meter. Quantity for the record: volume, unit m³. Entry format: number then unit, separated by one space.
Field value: 949.761 m³
